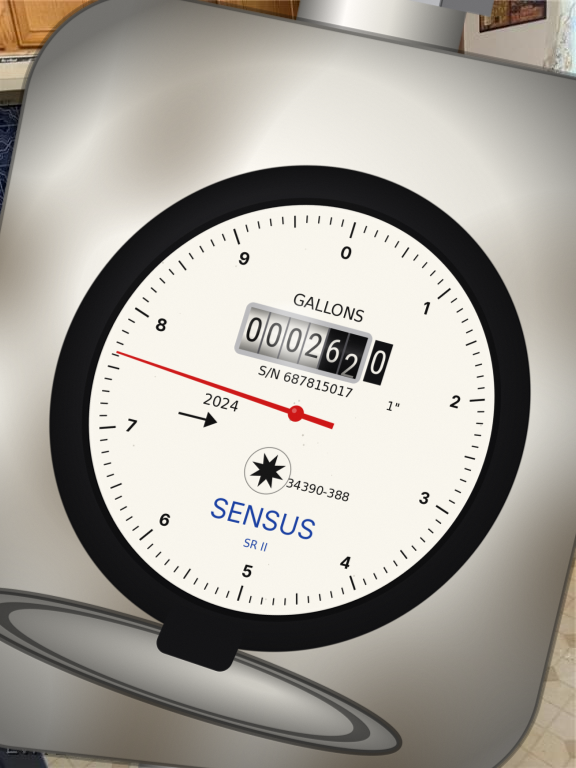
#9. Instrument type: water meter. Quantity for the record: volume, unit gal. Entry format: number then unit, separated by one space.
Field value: 2617.6 gal
